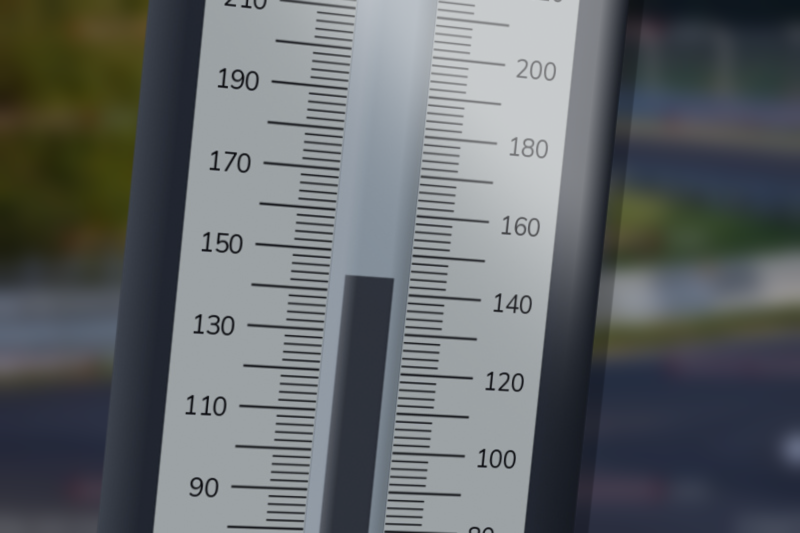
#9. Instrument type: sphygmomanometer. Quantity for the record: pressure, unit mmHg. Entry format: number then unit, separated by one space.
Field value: 144 mmHg
